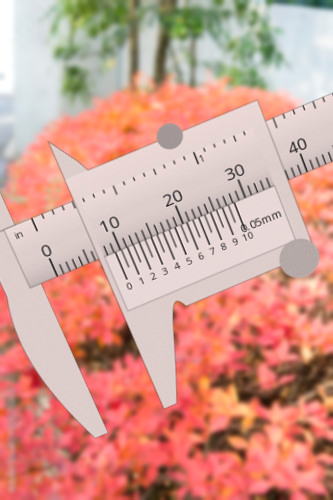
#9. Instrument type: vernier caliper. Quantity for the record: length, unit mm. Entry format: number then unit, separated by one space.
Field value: 9.2 mm
